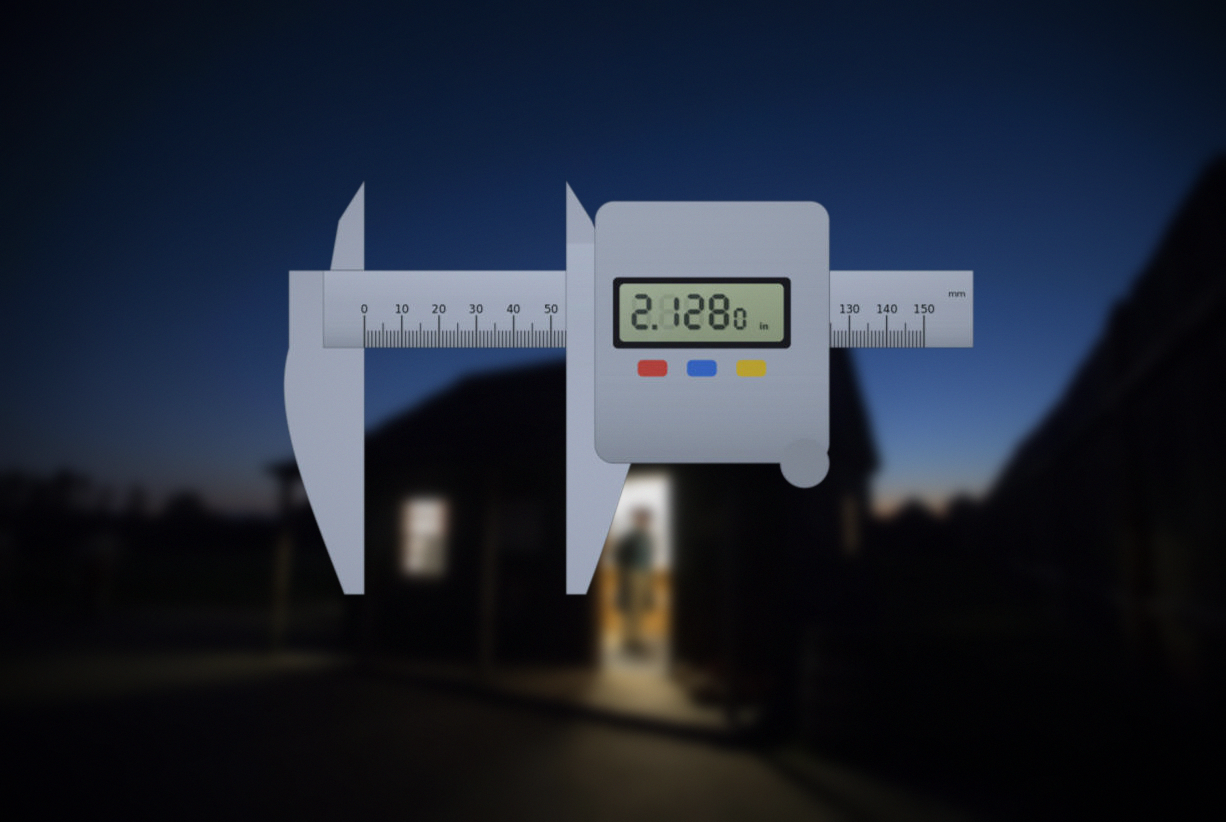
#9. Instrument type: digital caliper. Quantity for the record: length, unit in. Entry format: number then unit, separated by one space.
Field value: 2.1280 in
